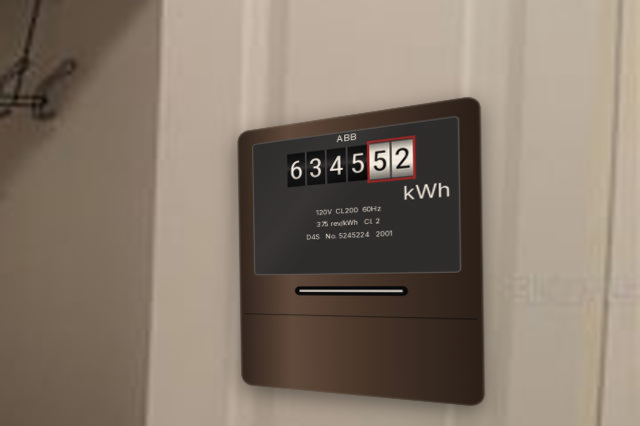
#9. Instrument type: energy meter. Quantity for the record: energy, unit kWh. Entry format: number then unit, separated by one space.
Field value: 6345.52 kWh
